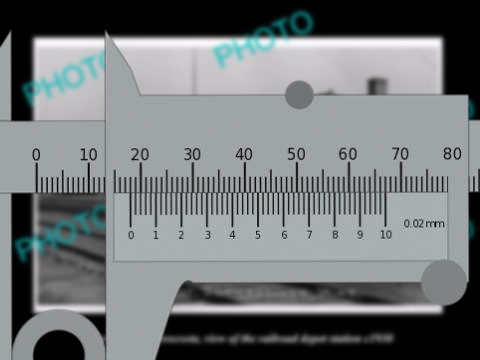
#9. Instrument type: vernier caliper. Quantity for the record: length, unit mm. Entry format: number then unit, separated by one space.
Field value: 18.0 mm
